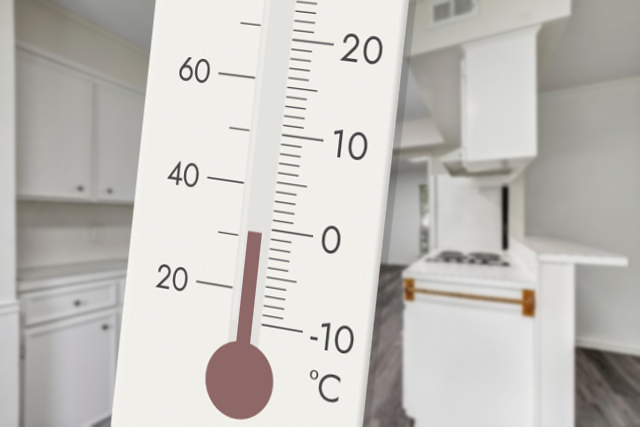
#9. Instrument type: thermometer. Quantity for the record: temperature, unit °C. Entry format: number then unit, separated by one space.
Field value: -0.5 °C
